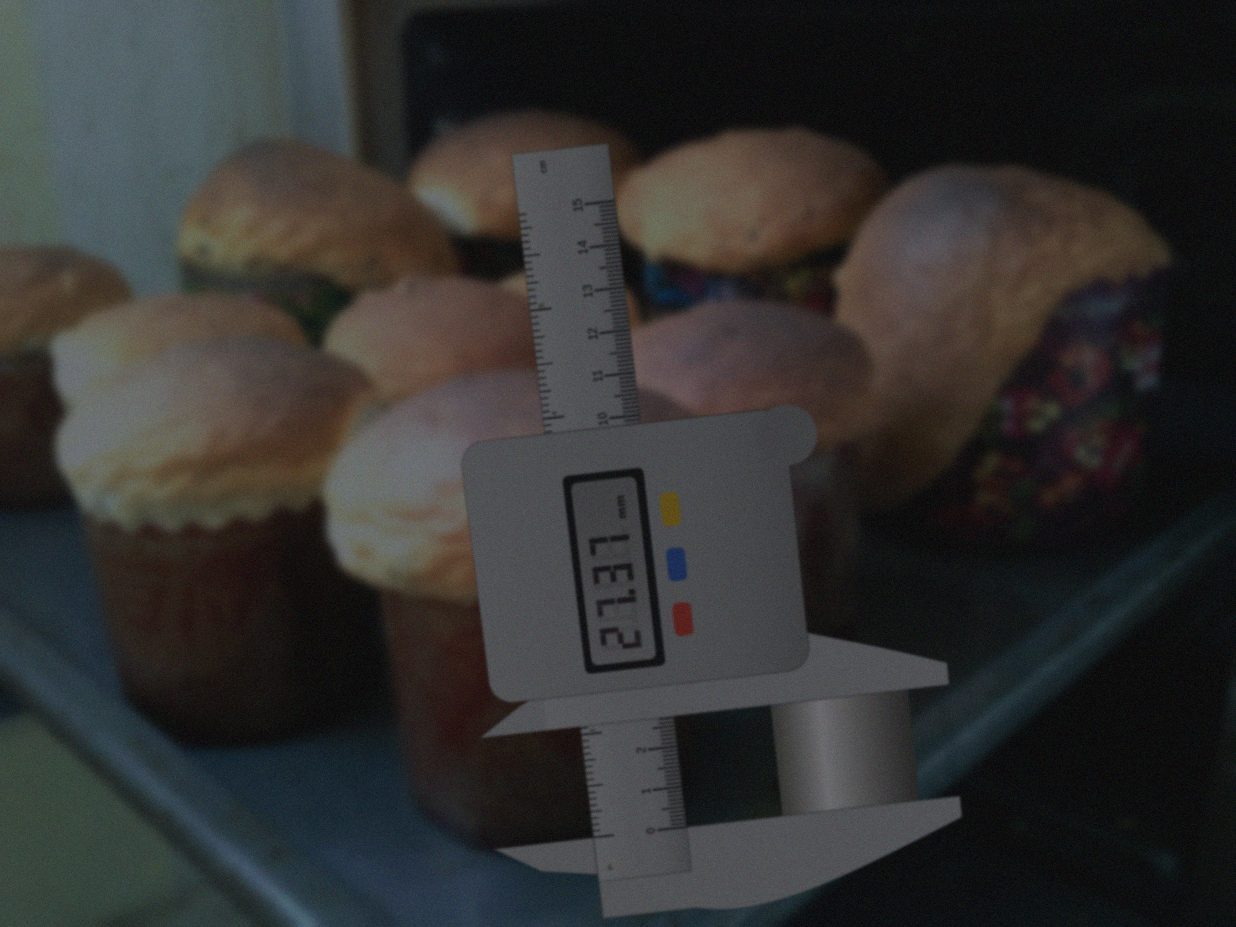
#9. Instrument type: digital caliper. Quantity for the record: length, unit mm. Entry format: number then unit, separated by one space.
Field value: 27.37 mm
